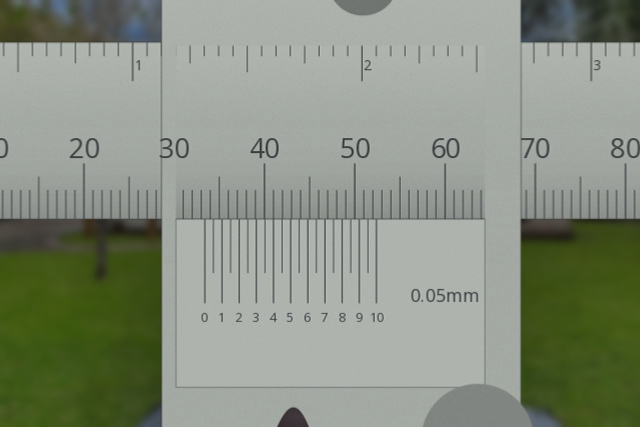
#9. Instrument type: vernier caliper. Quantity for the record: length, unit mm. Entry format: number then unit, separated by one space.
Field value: 33.4 mm
